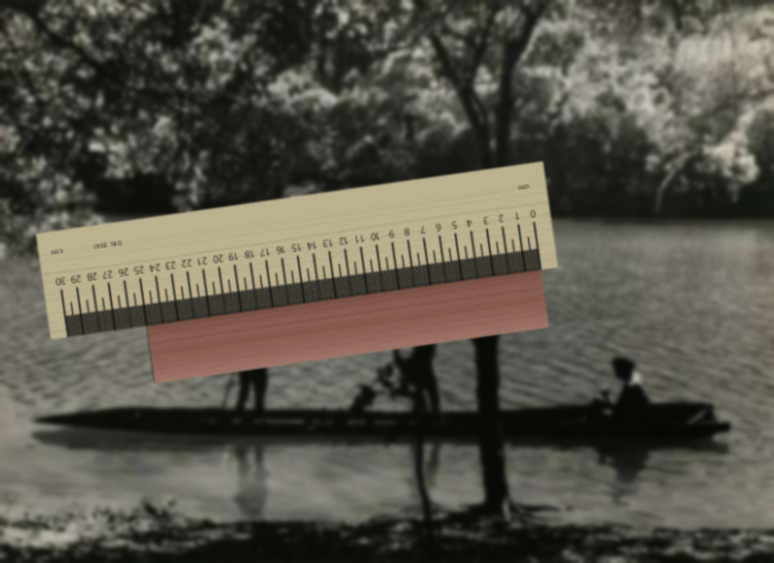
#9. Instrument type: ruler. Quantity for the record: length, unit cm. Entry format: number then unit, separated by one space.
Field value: 25 cm
